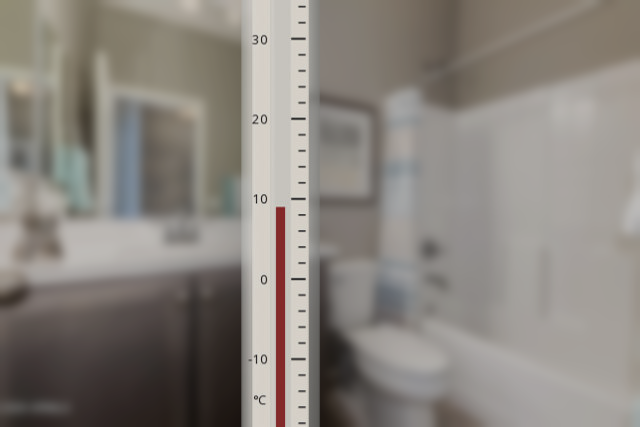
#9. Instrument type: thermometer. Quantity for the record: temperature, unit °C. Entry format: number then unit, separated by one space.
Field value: 9 °C
